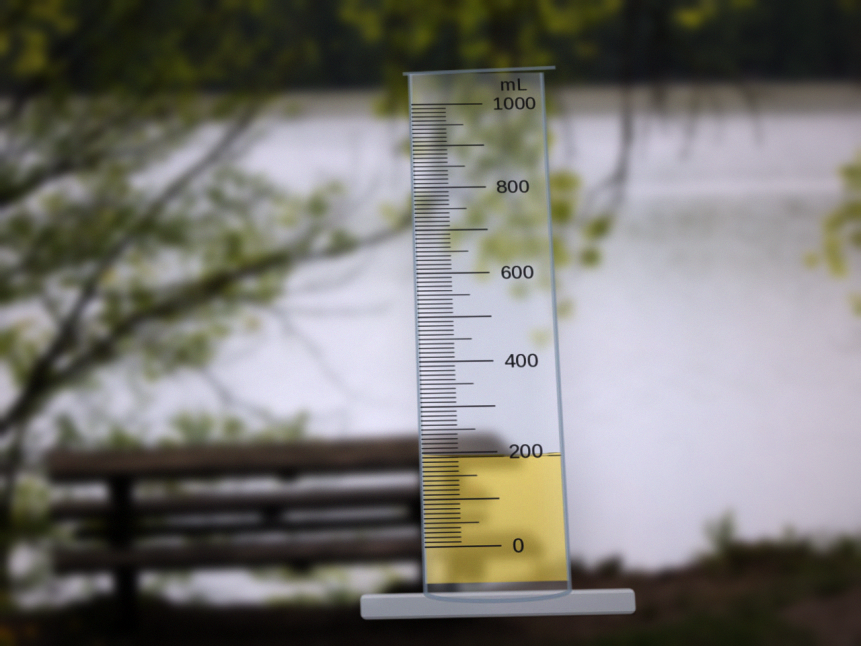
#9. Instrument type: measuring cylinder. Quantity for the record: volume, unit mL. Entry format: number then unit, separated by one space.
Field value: 190 mL
